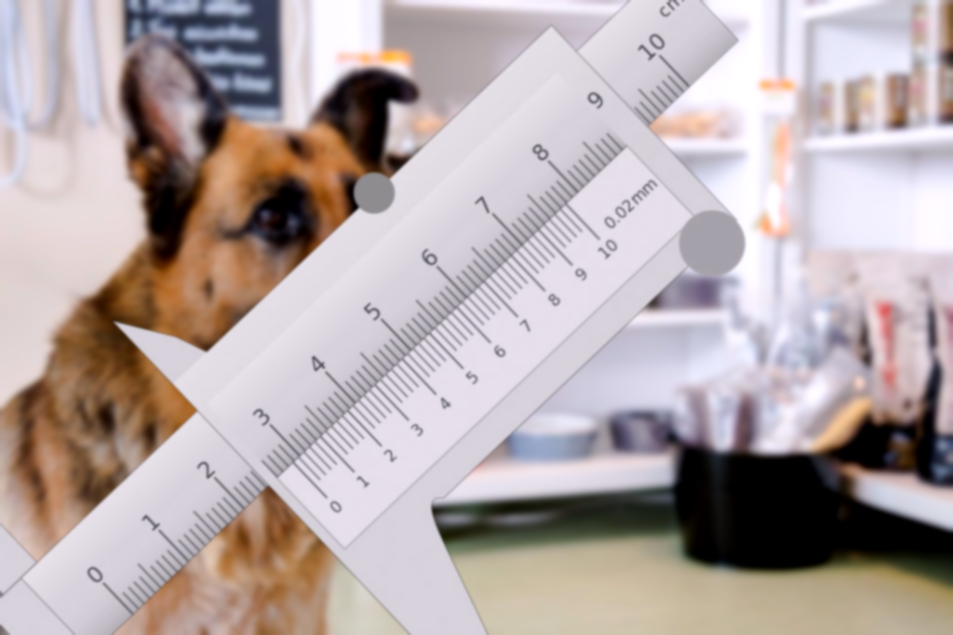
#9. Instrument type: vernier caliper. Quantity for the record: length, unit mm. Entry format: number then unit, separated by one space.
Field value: 28.8 mm
